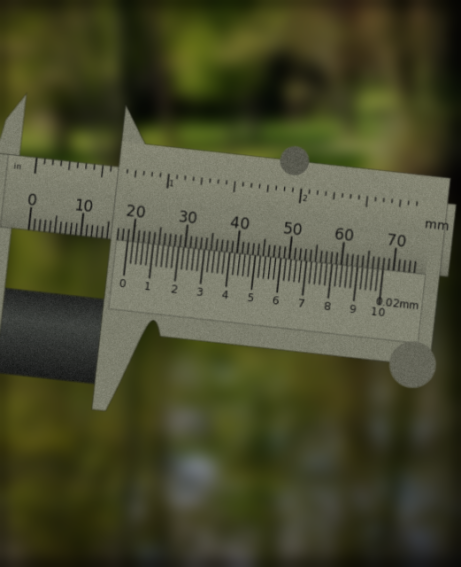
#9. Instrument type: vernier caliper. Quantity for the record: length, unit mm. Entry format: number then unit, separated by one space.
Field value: 19.0 mm
